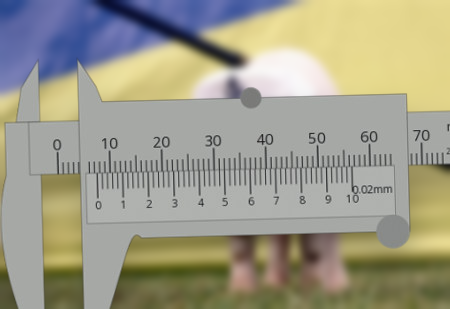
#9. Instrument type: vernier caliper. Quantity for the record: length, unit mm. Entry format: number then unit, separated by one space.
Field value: 7.5 mm
